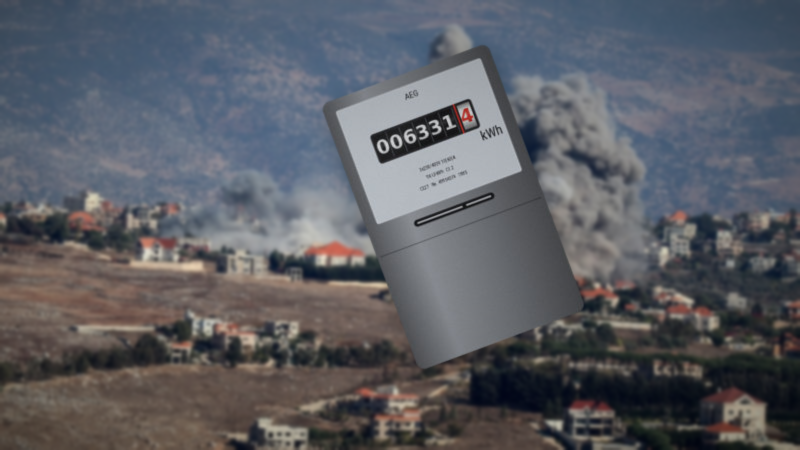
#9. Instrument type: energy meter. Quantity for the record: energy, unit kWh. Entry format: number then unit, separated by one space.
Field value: 6331.4 kWh
